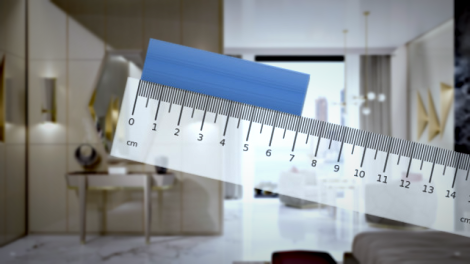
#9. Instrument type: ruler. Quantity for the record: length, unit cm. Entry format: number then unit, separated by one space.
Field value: 7 cm
